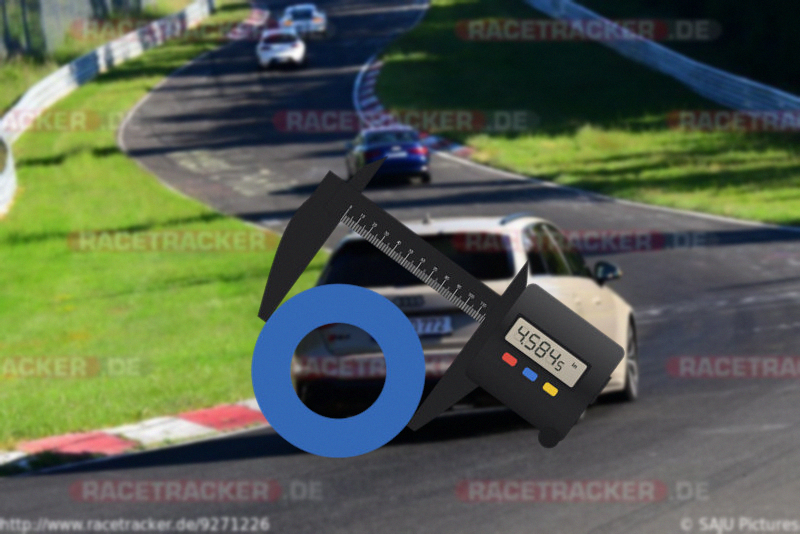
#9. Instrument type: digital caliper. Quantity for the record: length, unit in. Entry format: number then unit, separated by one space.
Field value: 4.5845 in
